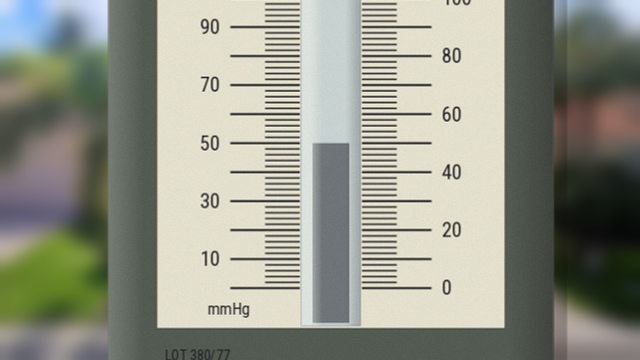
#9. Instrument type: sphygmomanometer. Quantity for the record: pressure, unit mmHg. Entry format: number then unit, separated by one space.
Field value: 50 mmHg
